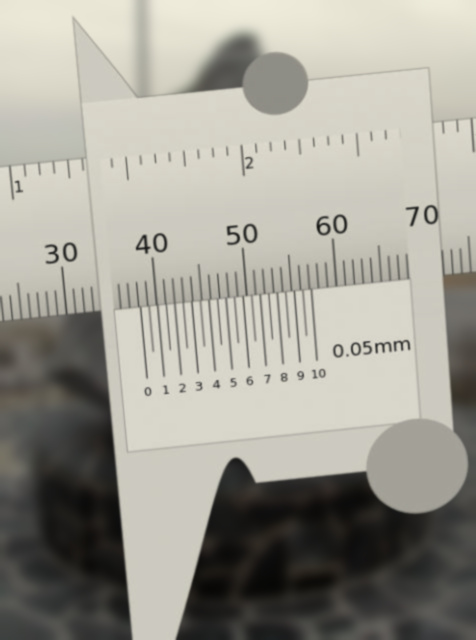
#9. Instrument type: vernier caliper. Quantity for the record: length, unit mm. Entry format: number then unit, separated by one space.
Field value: 38.2 mm
